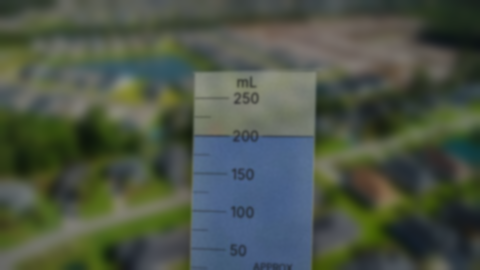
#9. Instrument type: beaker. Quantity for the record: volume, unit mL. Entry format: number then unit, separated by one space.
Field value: 200 mL
